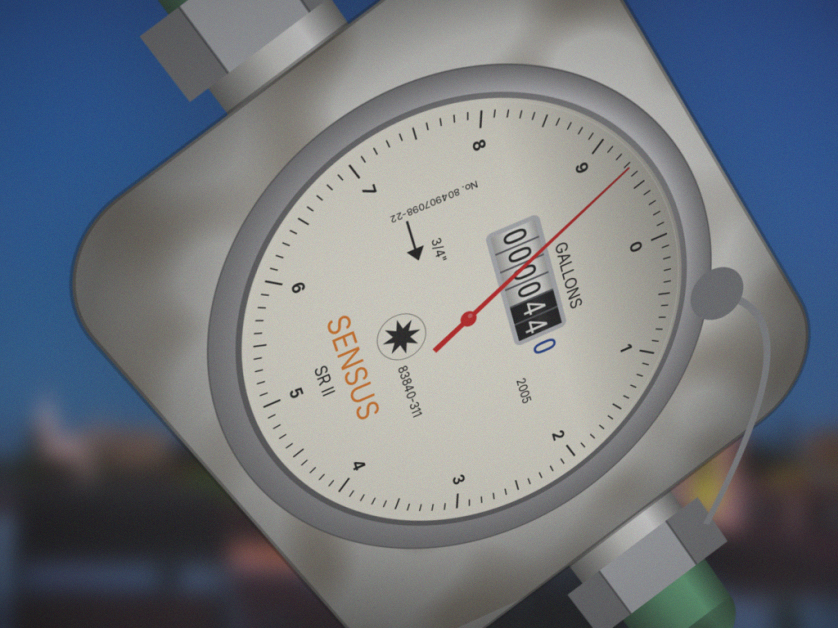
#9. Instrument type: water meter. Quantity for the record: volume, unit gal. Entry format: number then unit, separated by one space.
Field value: 439.3 gal
